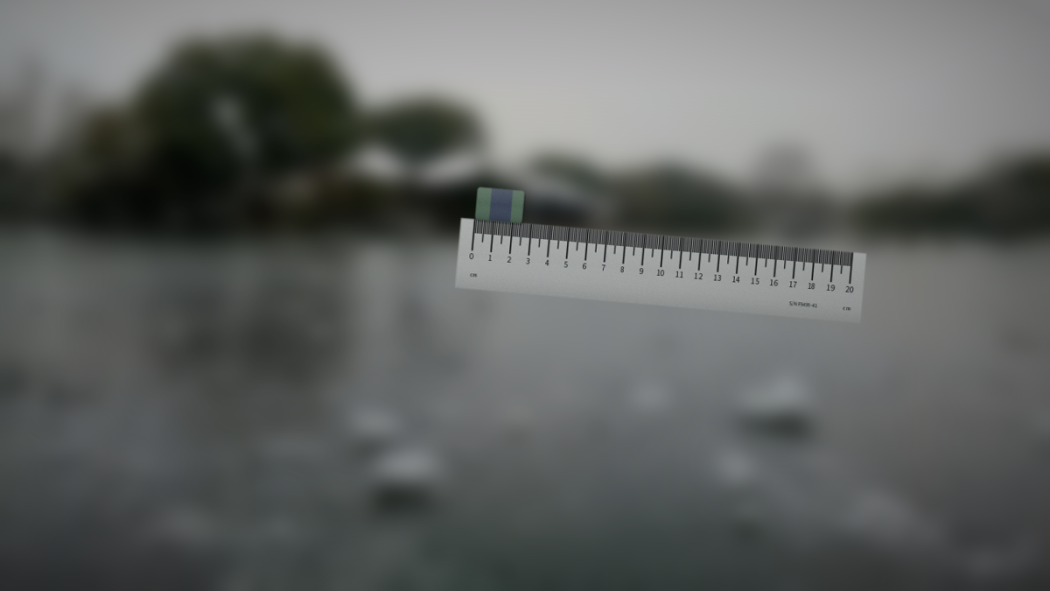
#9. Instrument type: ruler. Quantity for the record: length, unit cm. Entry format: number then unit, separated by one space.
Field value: 2.5 cm
